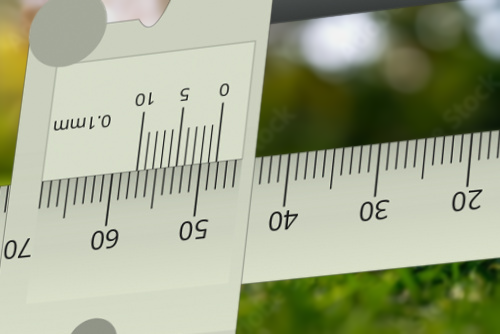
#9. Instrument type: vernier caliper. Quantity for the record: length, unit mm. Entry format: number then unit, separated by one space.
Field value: 48.2 mm
